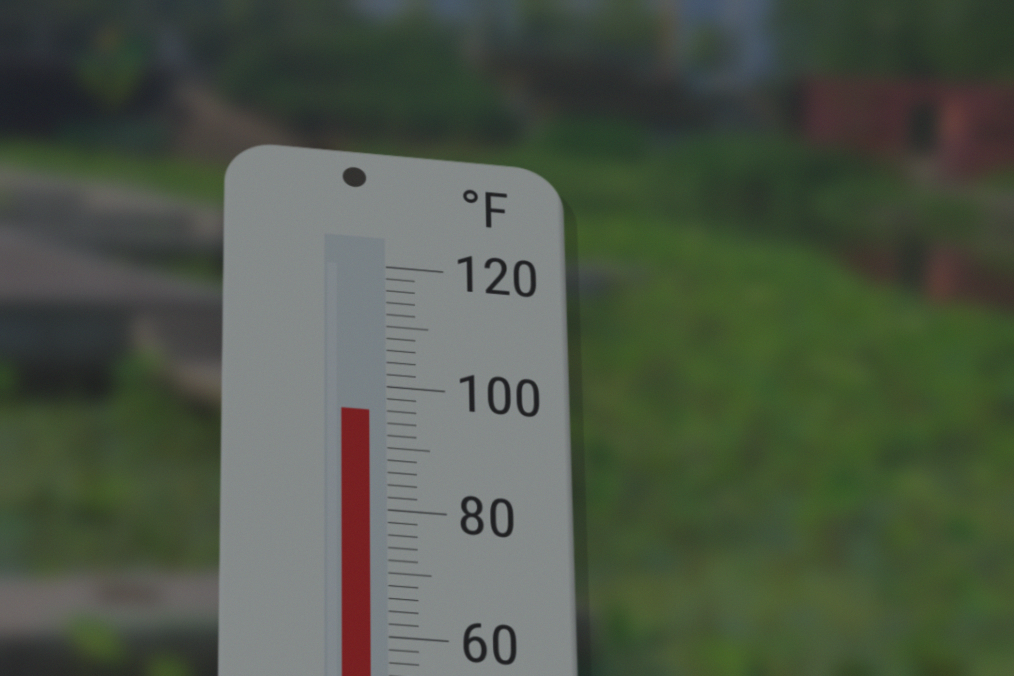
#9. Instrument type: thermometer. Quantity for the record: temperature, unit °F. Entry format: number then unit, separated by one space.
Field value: 96 °F
